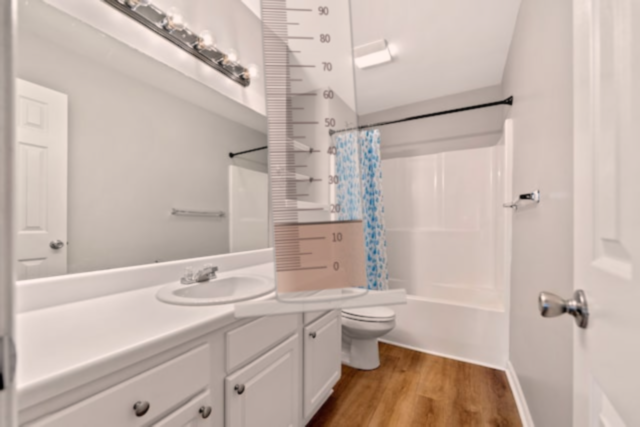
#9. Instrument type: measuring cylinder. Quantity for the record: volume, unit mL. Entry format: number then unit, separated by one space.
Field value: 15 mL
